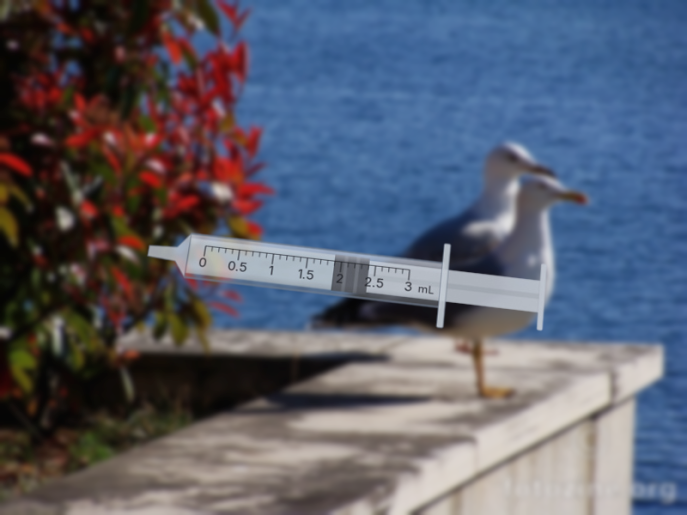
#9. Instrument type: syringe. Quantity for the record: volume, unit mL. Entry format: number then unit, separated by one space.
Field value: 1.9 mL
